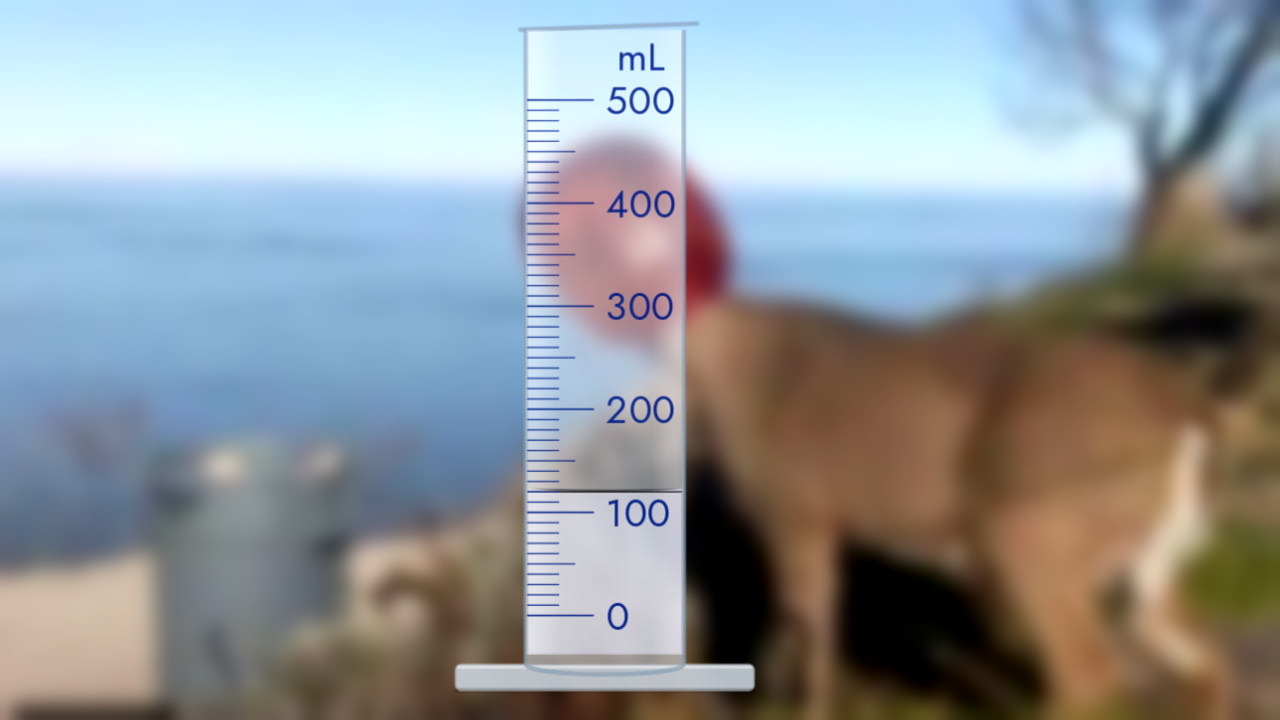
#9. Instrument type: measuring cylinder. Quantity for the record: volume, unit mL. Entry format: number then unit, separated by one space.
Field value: 120 mL
